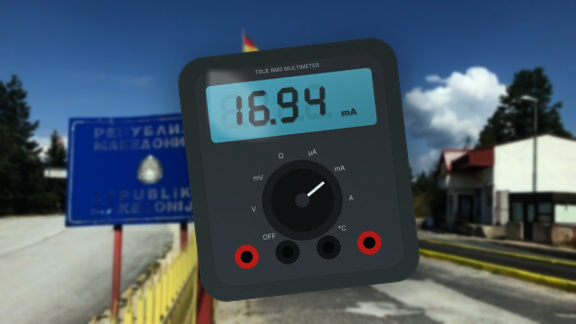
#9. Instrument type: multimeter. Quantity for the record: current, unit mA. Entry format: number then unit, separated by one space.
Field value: 16.94 mA
